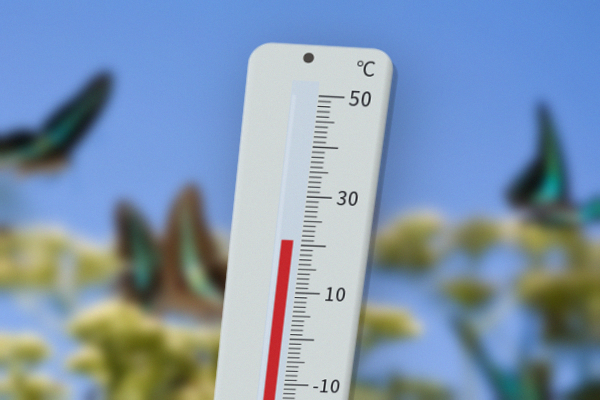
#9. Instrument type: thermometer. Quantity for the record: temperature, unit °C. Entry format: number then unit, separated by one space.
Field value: 21 °C
